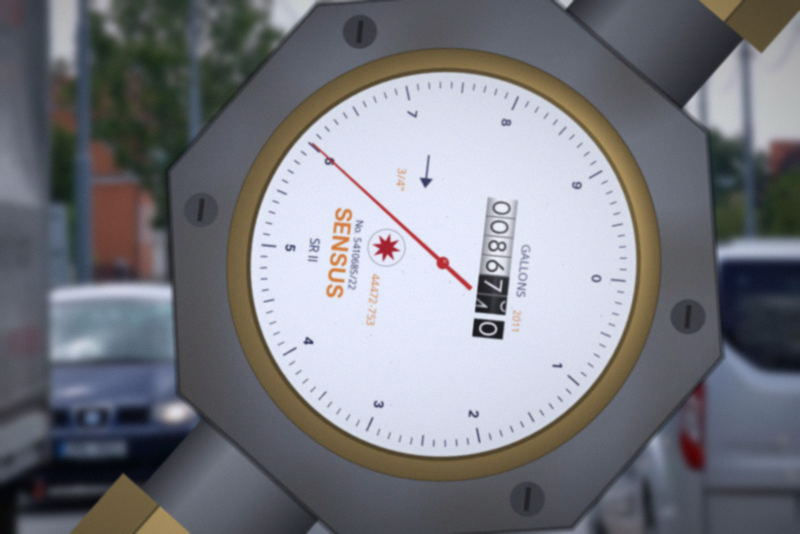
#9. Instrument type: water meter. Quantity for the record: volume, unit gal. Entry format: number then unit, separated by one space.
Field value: 86736.0 gal
